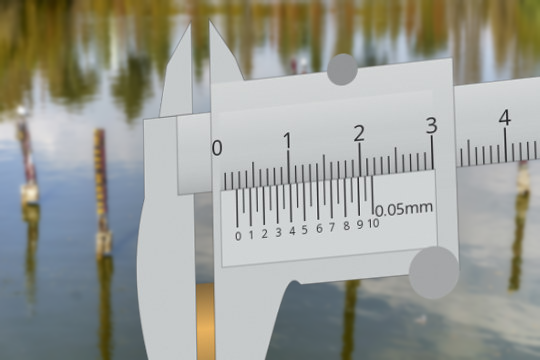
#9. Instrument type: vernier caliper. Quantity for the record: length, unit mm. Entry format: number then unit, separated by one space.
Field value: 2.6 mm
